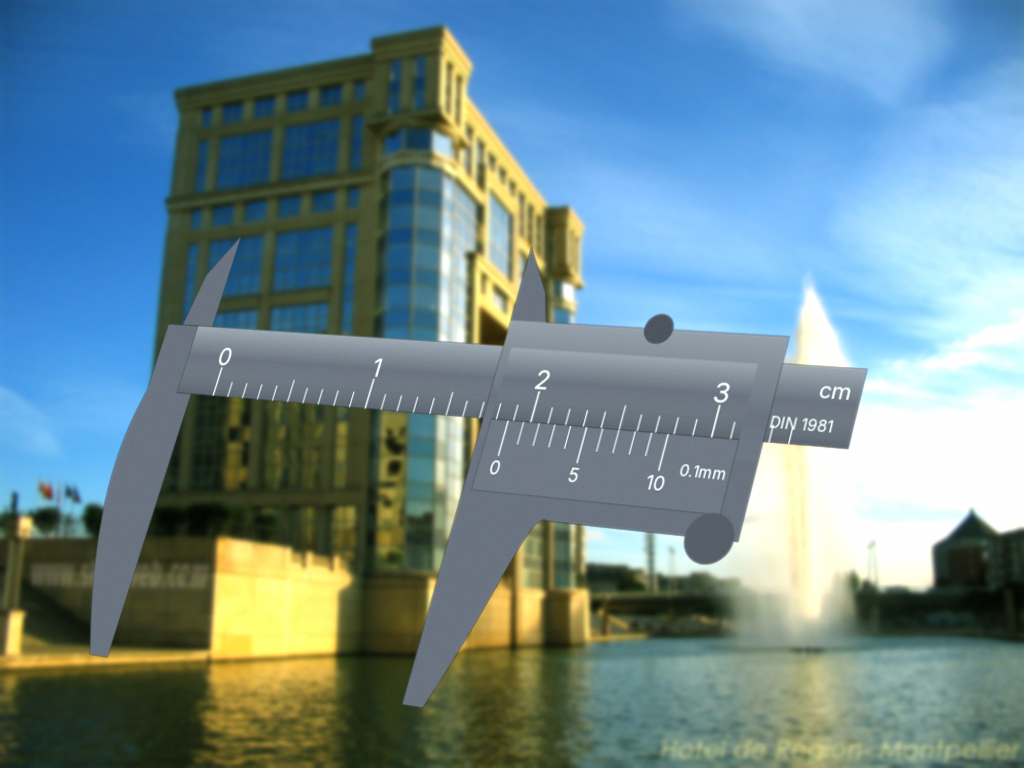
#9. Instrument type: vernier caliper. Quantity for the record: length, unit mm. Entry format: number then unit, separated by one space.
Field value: 18.7 mm
